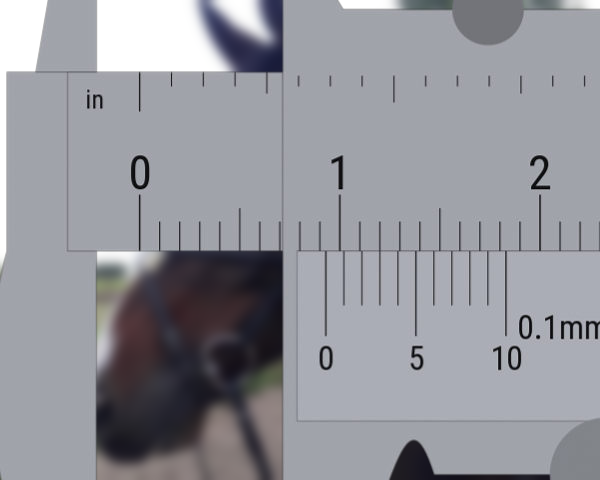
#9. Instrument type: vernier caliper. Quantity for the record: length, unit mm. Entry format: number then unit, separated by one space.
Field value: 9.3 mm
